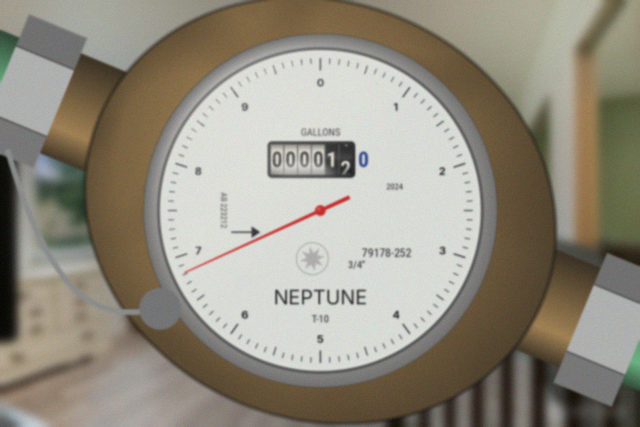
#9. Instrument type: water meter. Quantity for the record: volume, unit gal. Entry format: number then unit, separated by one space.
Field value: 116.8 gal
